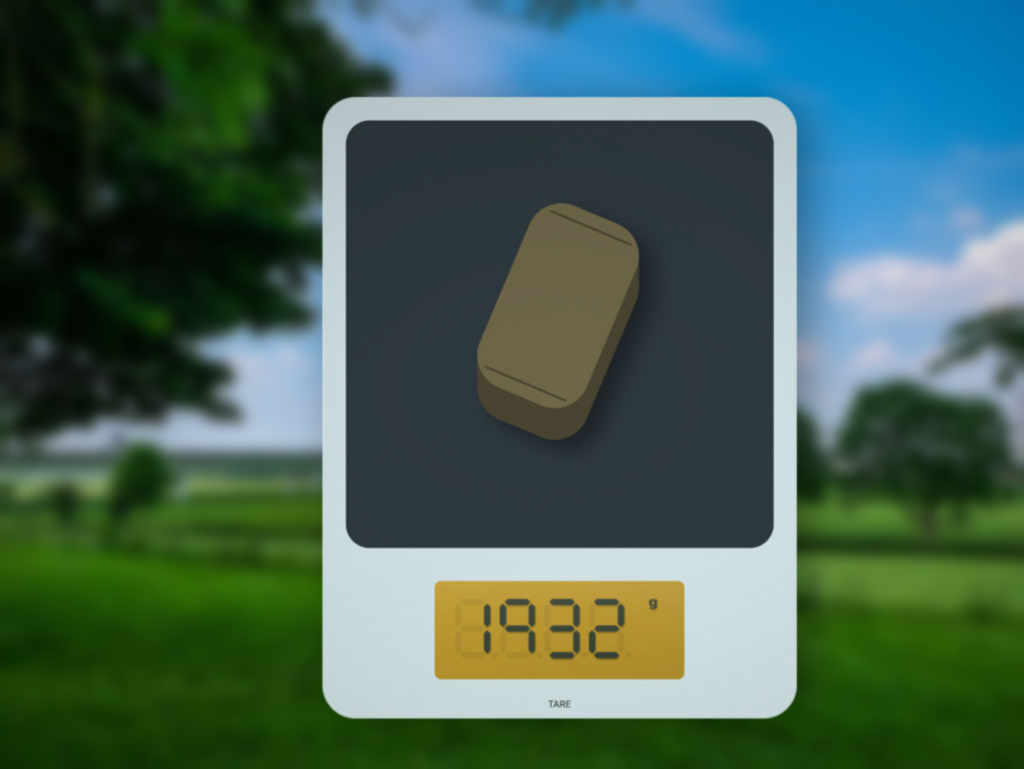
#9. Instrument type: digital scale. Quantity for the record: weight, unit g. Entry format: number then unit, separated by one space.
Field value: 1932 g
